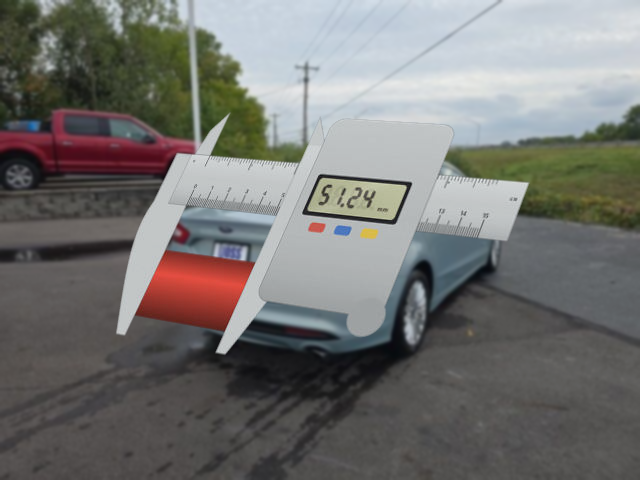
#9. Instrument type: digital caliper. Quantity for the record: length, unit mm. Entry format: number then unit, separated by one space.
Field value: 51.24 mm
